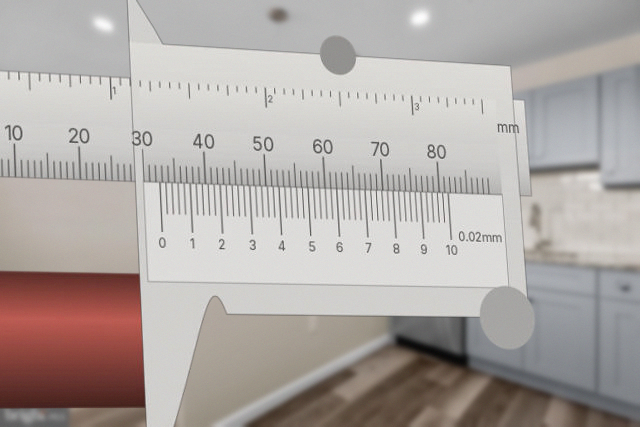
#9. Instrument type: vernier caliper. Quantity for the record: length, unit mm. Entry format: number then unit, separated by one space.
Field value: 32.6 mm
